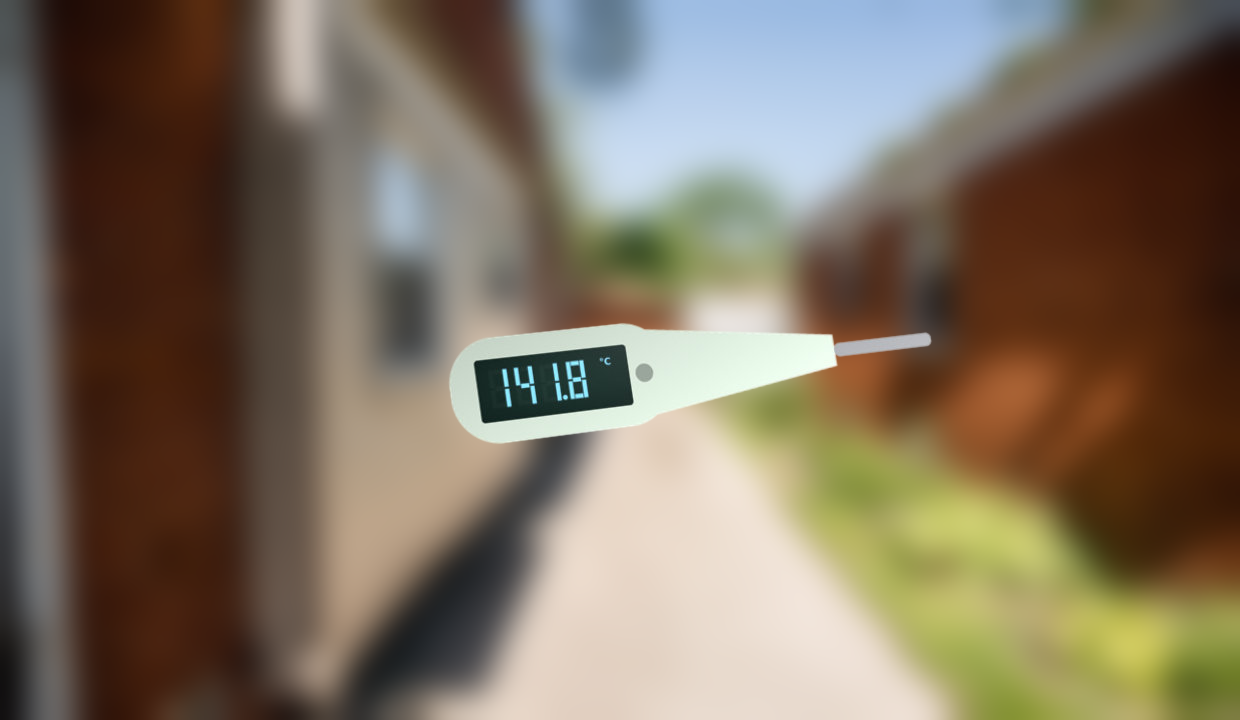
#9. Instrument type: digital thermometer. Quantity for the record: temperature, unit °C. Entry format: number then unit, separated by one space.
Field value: 141.8 °C
